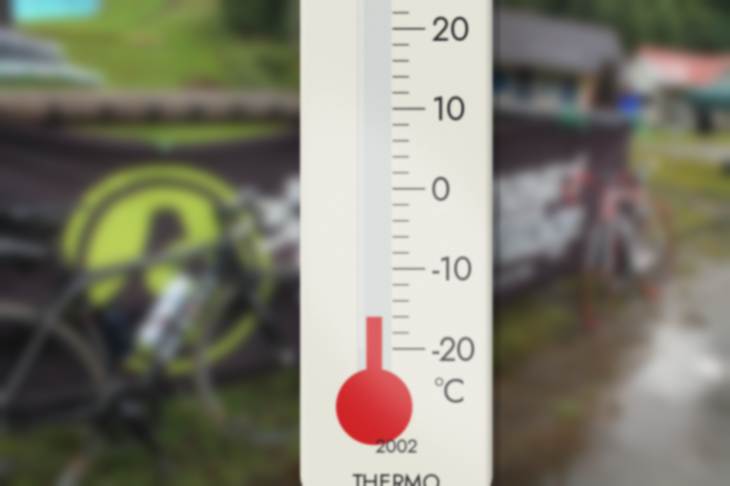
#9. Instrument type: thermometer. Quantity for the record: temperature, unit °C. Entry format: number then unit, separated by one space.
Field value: -16 °C
